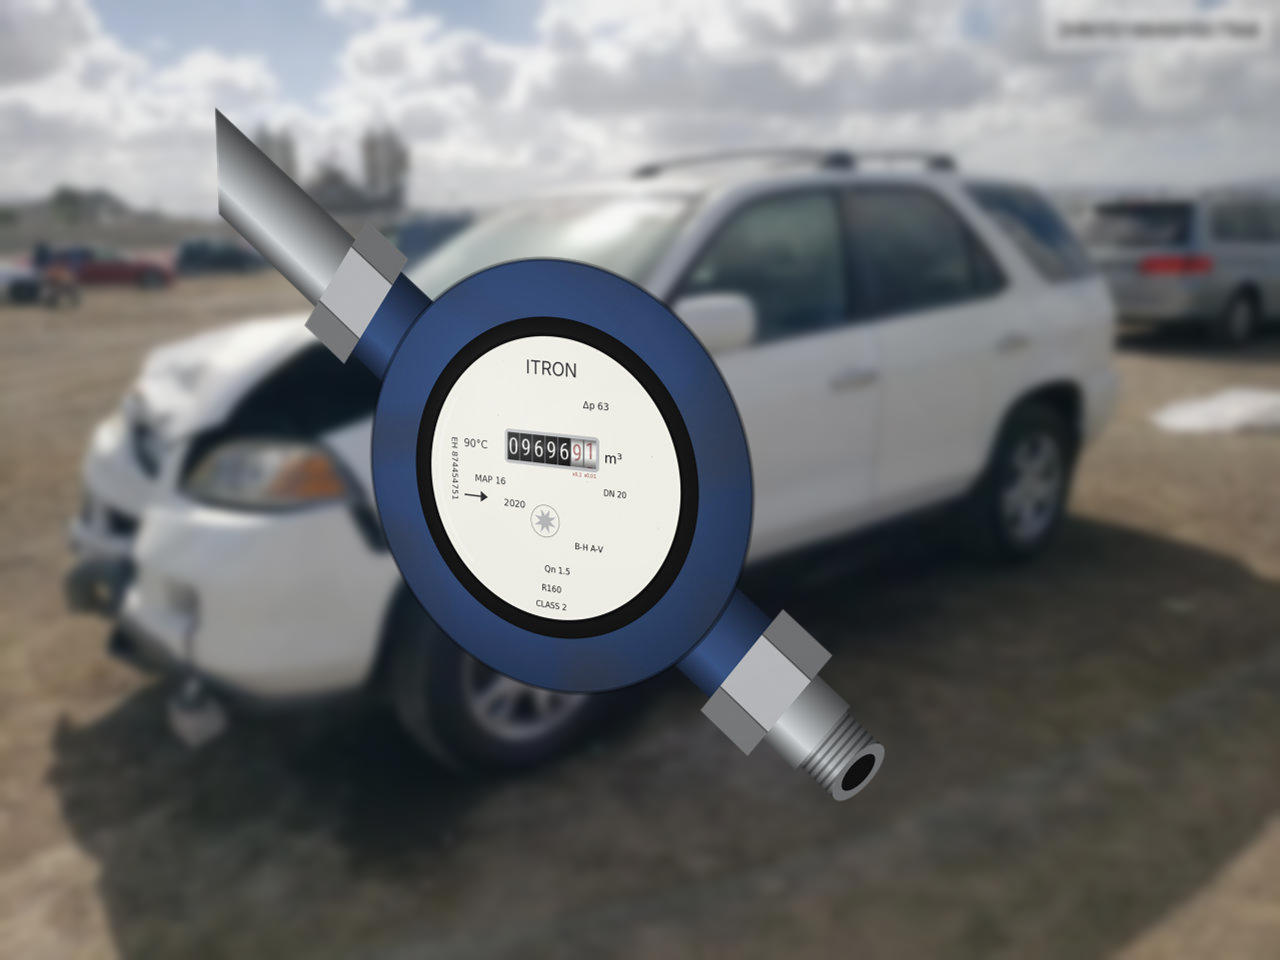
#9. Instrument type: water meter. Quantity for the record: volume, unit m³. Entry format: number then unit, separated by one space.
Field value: 9696.91 m³
